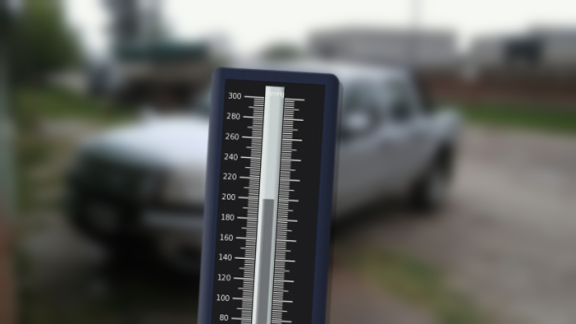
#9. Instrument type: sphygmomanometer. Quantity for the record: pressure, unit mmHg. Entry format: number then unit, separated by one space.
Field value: 200 mmHg
